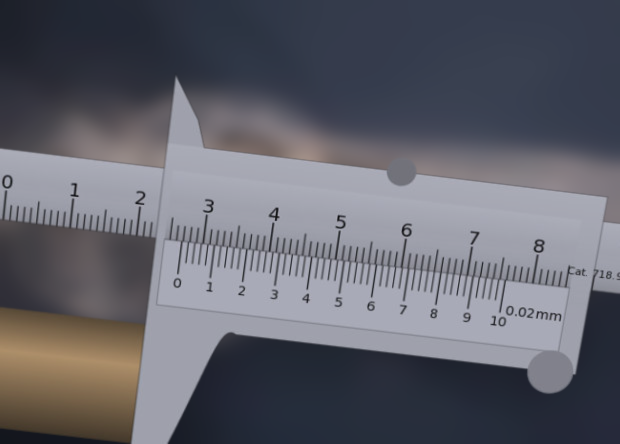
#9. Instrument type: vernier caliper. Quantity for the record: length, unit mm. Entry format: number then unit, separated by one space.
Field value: 26.8 mm
